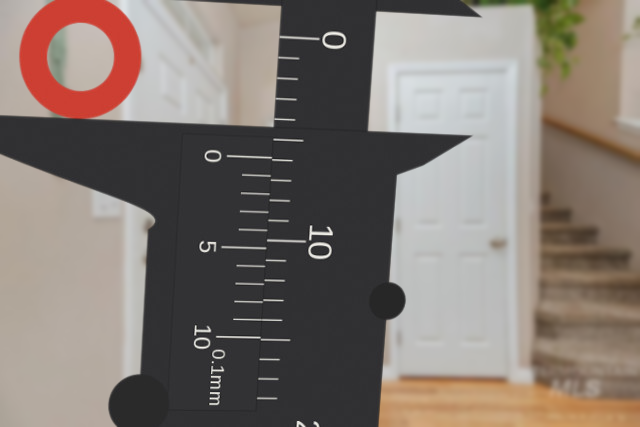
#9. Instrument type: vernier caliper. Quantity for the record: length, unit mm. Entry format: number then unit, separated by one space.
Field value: 5.9 mm
